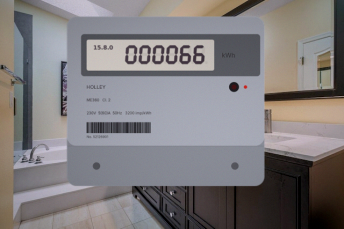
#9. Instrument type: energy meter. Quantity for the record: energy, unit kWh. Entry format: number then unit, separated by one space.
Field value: 66 kWh
